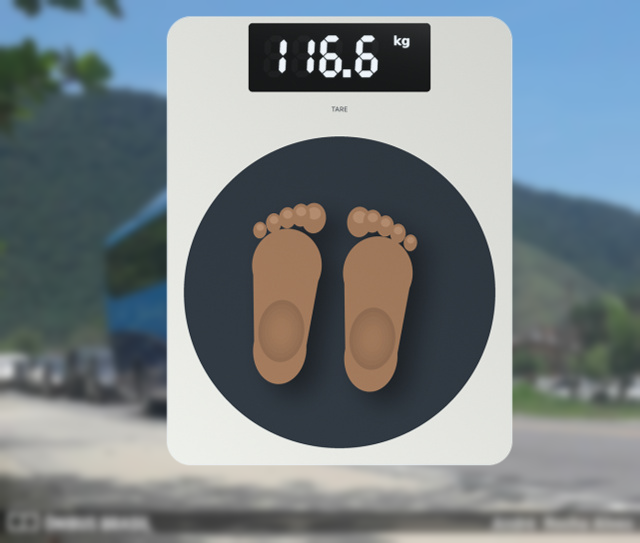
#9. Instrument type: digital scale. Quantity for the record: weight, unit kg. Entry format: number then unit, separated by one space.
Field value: 116.6 kg
